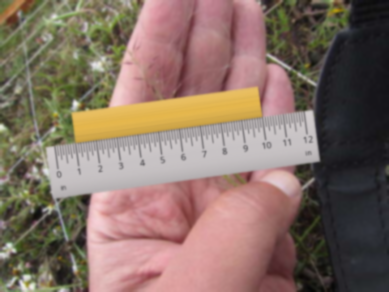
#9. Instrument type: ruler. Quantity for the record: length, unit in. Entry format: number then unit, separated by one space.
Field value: 9 in
